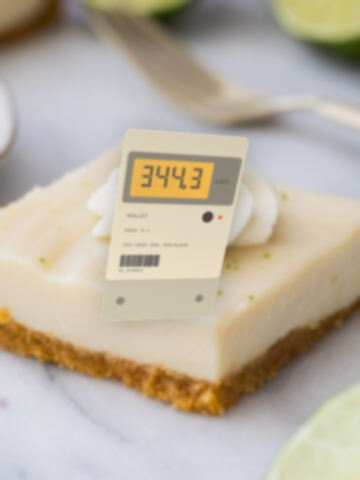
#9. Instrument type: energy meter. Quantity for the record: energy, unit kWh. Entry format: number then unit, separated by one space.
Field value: 344.3 kWh
